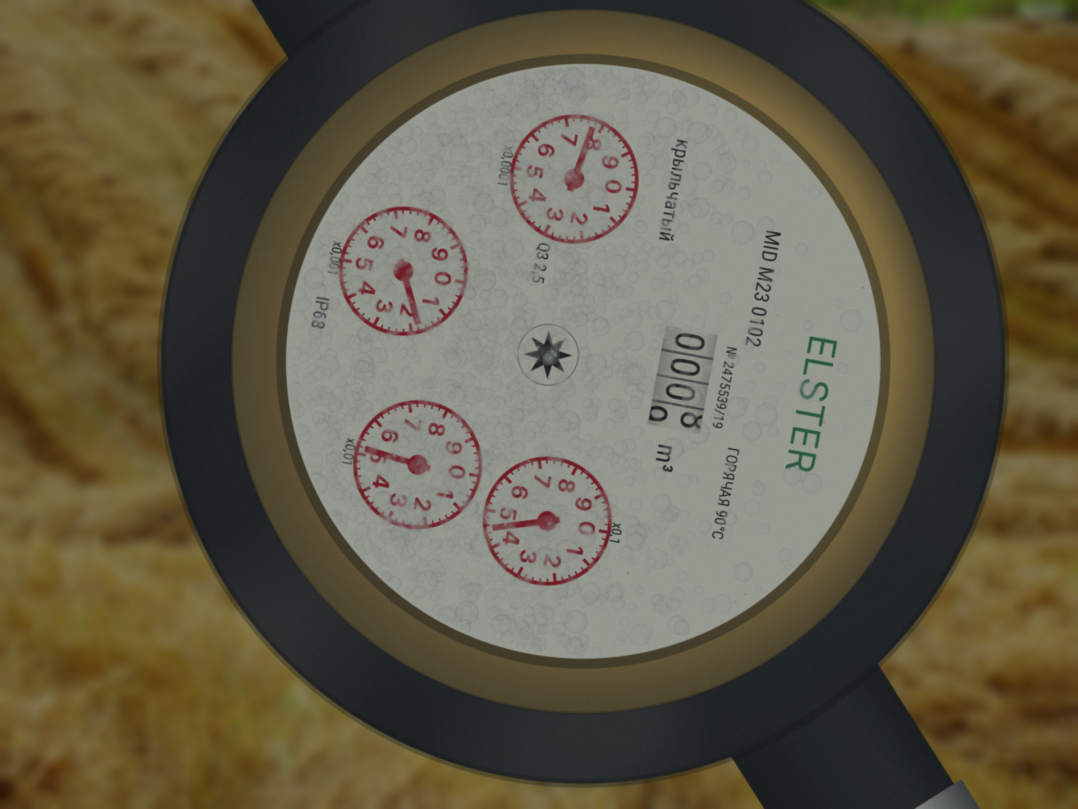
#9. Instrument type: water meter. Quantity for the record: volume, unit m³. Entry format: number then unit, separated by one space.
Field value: 8.4517 m³
